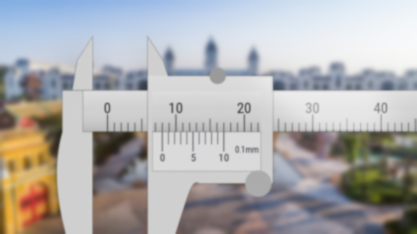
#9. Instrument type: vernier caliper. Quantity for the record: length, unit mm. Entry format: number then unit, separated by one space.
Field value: 8.0 mm
